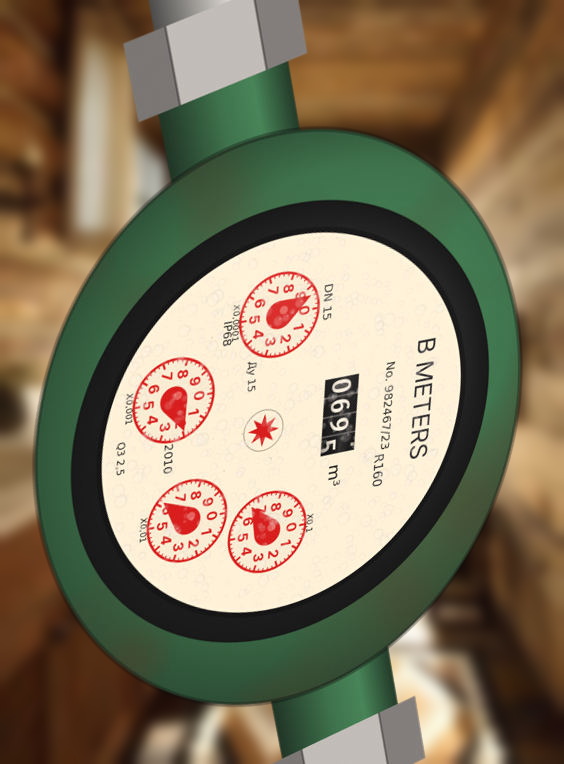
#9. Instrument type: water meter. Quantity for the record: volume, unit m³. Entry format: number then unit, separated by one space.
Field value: 694.6619 m³
